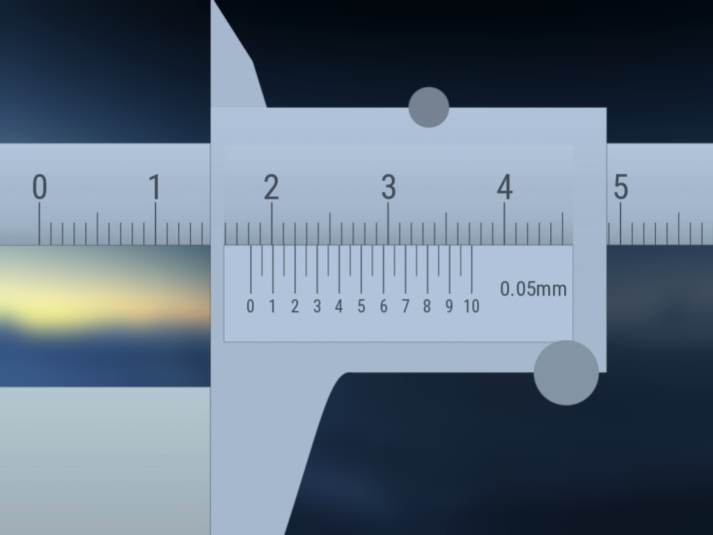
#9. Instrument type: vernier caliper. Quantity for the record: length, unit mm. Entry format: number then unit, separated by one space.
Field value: 18.2 mm
